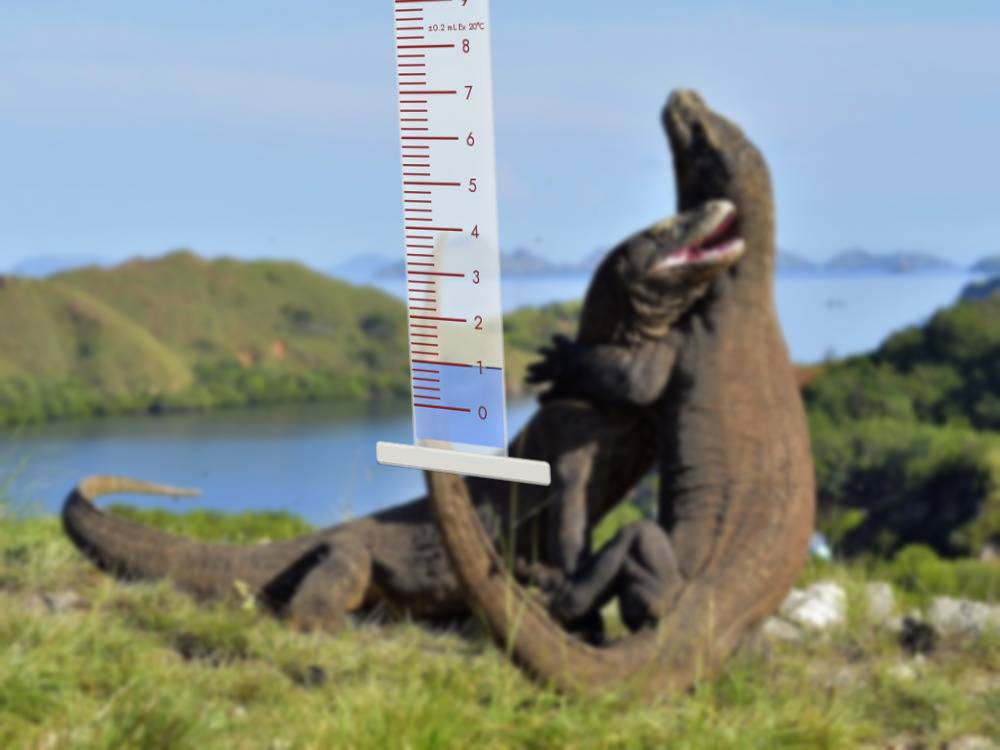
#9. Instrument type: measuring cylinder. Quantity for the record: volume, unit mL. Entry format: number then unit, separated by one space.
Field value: 1 mL
